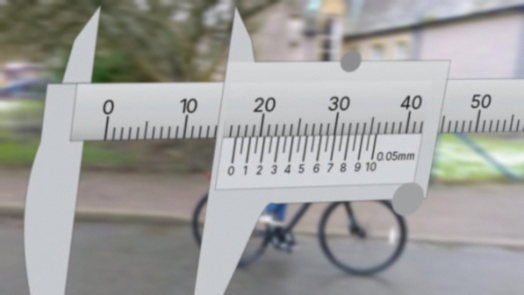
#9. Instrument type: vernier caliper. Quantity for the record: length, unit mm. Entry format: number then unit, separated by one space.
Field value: 16.8 mm
